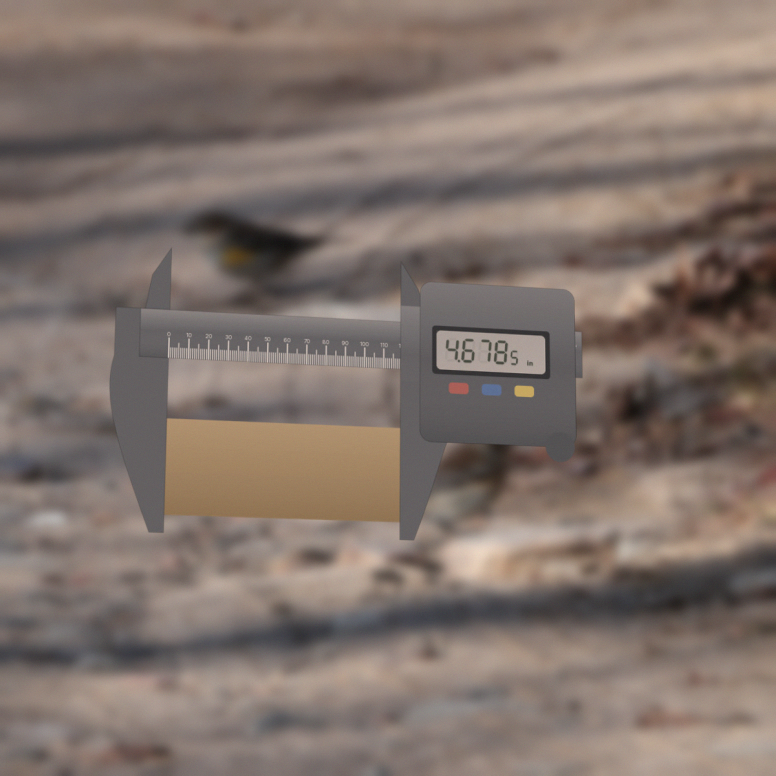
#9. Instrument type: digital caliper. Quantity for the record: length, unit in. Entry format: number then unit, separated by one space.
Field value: 4.6785 in
